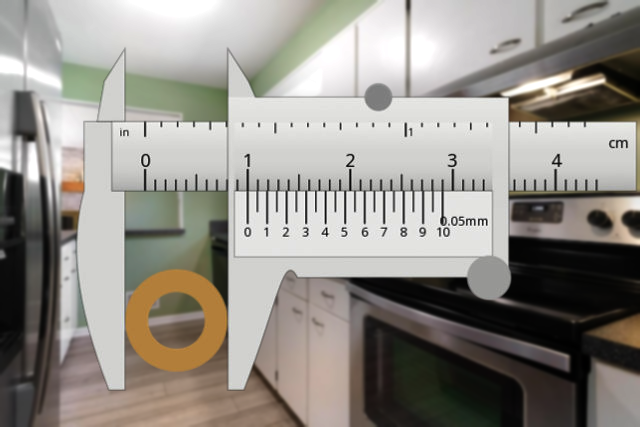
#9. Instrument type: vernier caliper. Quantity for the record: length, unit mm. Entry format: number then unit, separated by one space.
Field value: 10.0 mm
